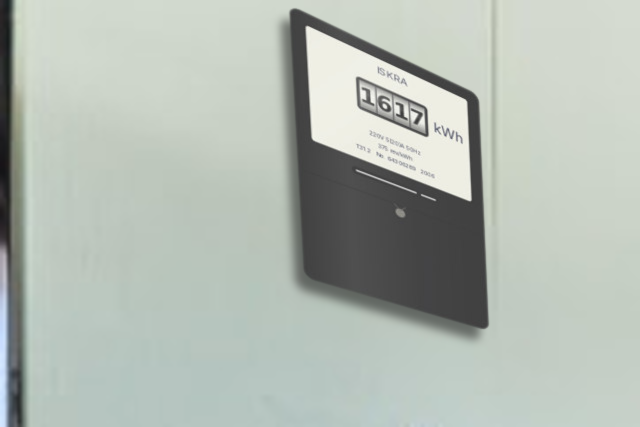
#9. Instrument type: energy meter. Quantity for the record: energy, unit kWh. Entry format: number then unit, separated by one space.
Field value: 1617 kWh
